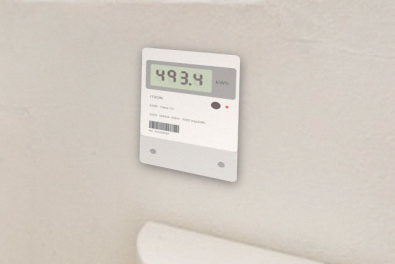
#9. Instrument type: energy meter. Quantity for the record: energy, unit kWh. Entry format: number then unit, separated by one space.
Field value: 493.4 kWh
